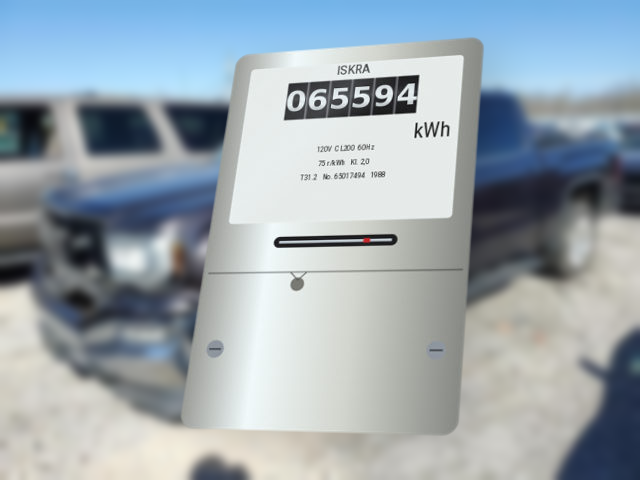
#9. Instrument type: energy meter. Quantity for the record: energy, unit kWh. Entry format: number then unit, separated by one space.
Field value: 65594 kWh
